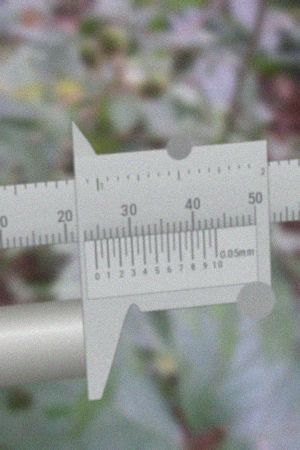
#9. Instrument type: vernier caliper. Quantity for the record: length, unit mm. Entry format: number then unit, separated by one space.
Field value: 24.5 mm
